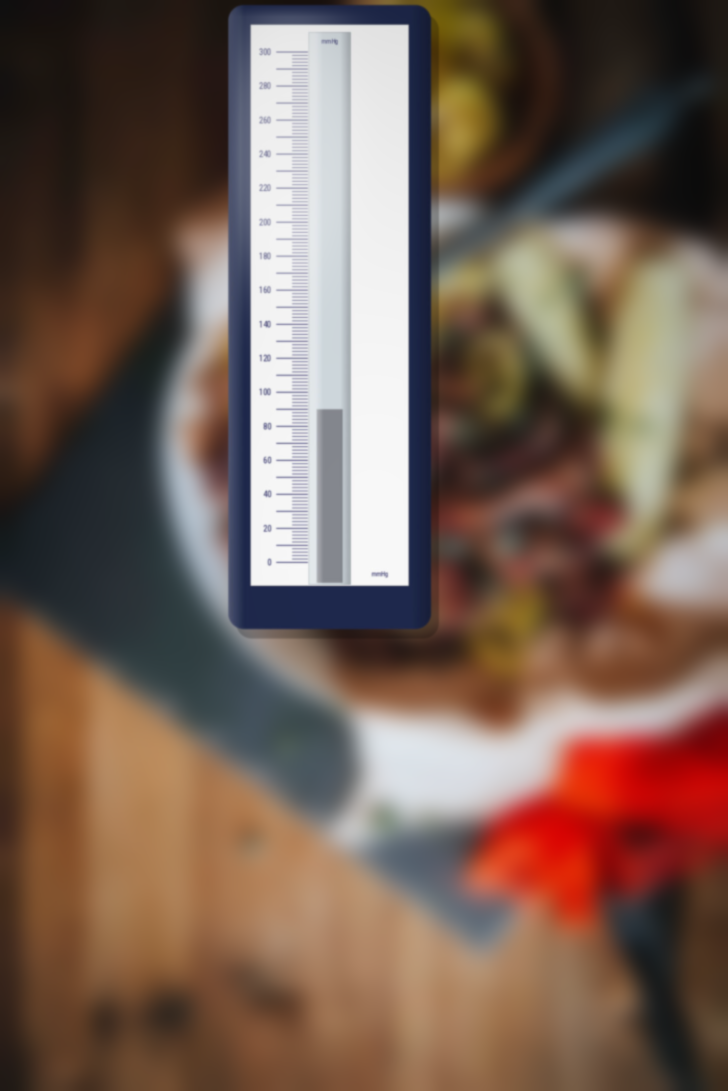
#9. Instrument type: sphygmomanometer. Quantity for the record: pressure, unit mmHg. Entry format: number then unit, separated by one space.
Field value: 90 mmHg
